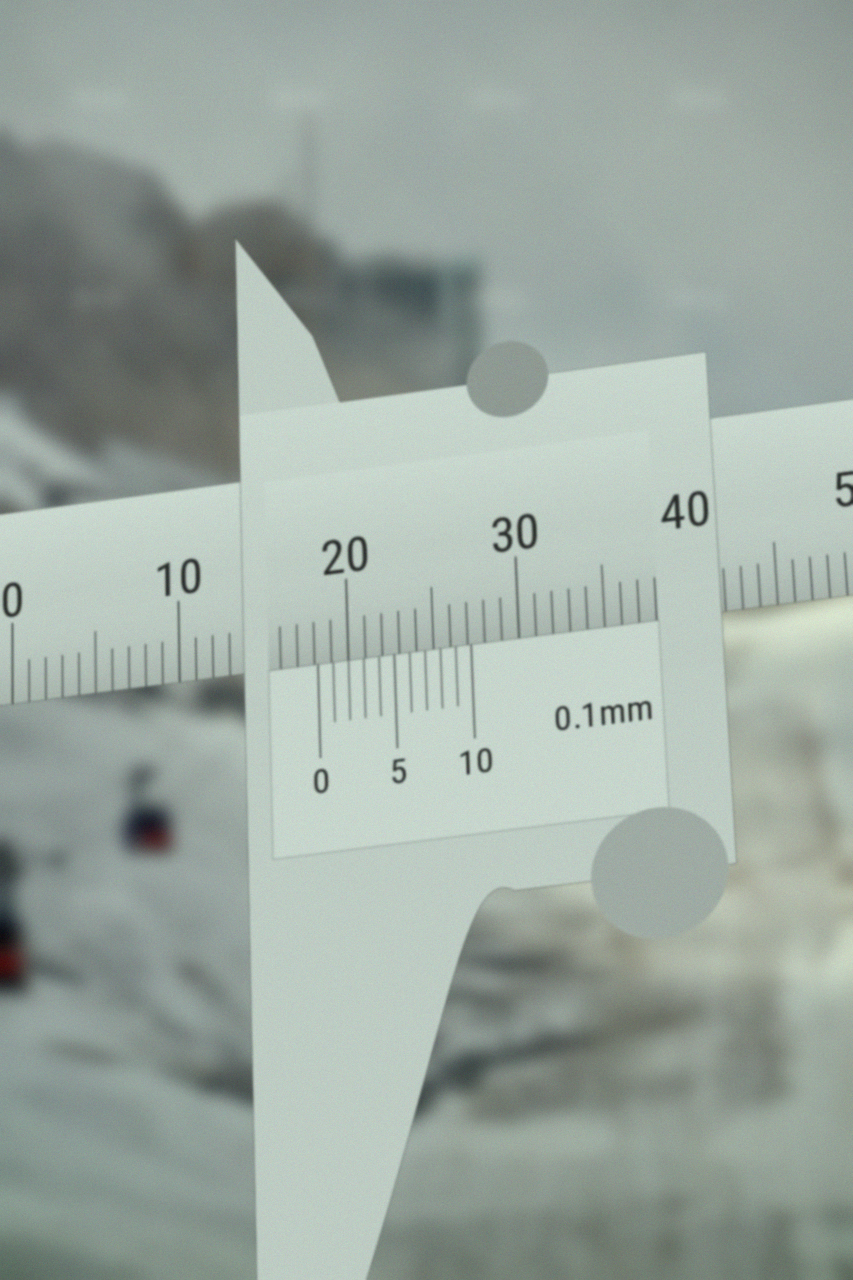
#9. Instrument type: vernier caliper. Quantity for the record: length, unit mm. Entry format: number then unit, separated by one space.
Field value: 18.2 mm
